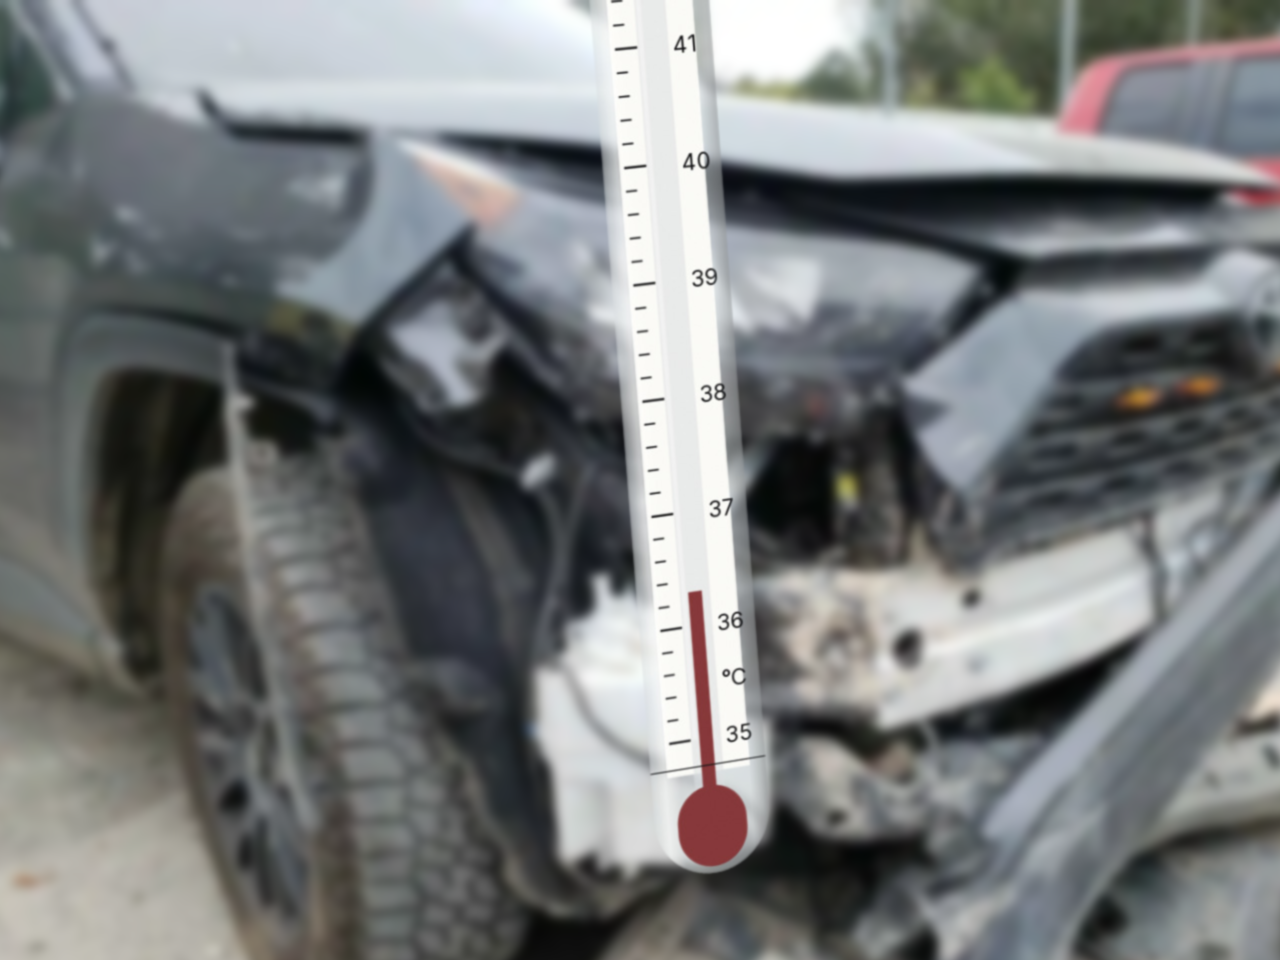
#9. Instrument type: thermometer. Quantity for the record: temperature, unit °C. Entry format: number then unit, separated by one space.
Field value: 36.3 °C
